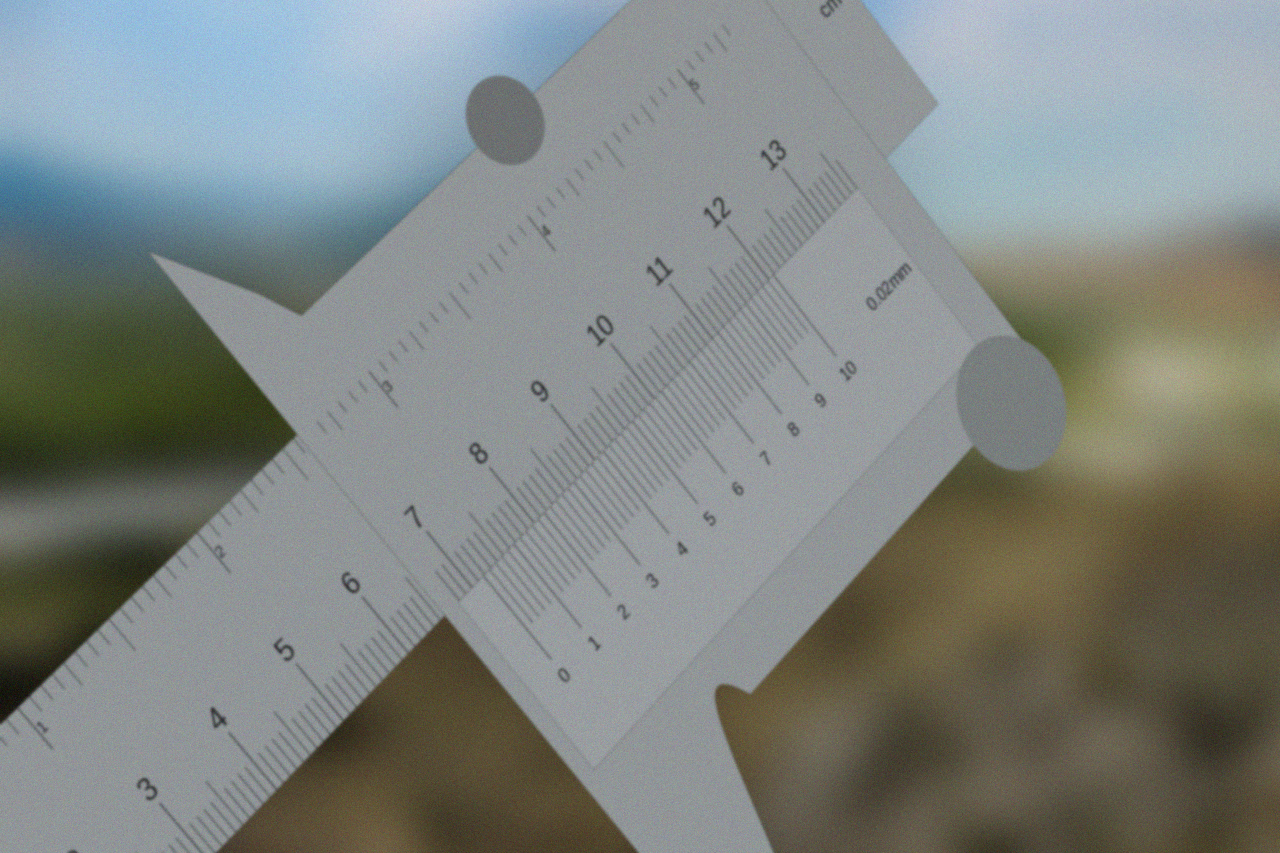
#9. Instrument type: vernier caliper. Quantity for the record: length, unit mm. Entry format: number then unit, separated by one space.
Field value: 71.8 mm
